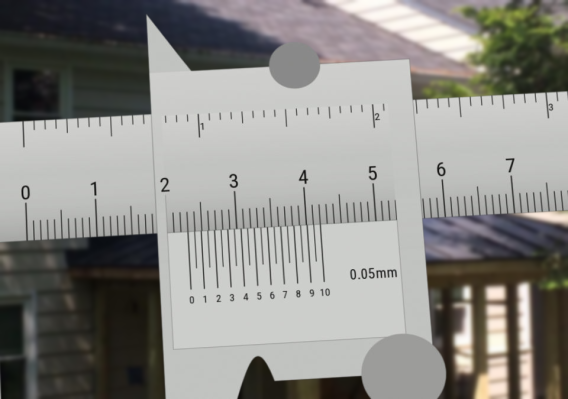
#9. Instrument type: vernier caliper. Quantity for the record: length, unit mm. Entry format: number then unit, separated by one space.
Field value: 23.0 mm
